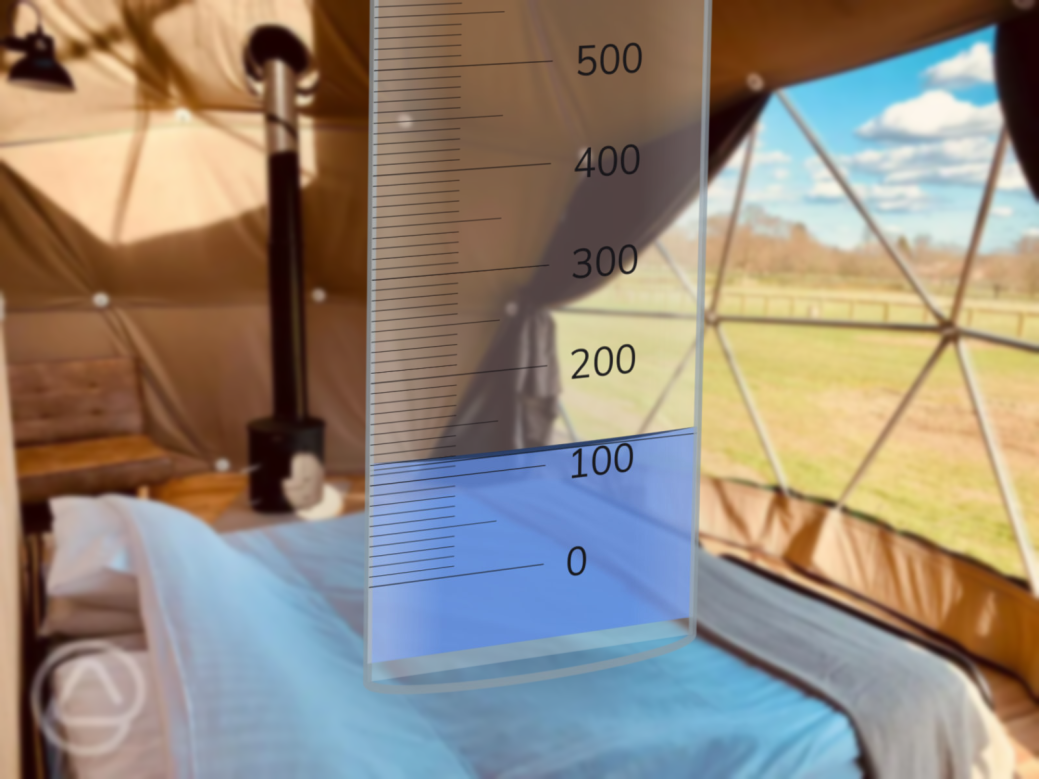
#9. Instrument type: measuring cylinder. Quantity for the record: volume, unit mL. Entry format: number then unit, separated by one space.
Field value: 115 mL
